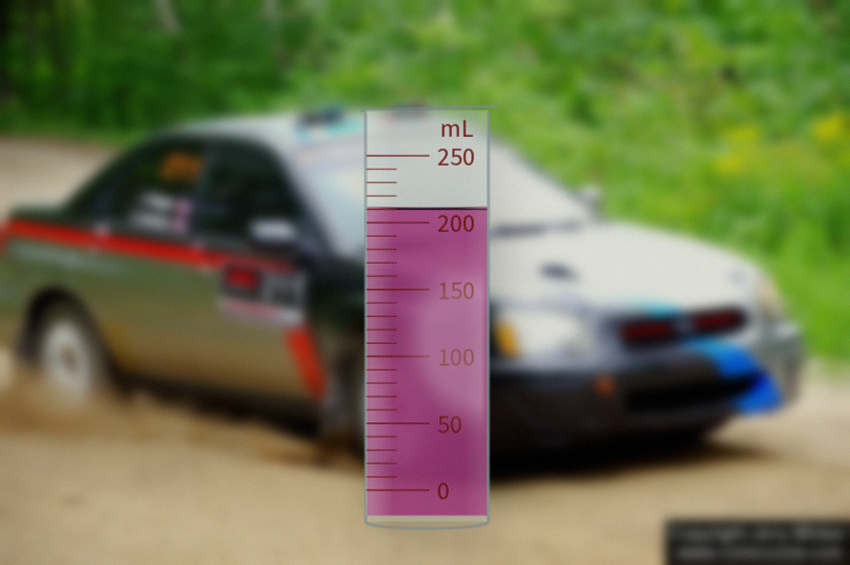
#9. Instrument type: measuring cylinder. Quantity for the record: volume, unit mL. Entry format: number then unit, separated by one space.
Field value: 210 mL
